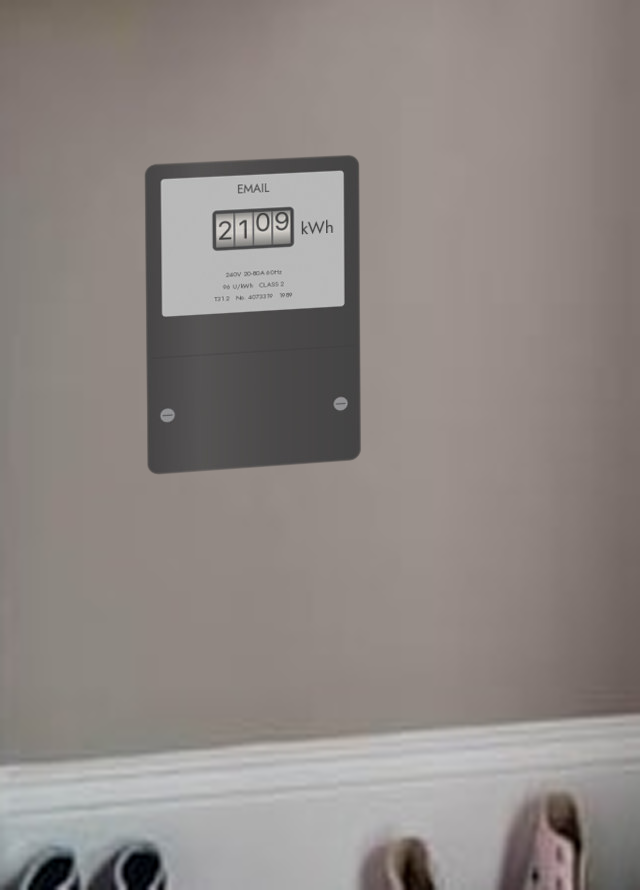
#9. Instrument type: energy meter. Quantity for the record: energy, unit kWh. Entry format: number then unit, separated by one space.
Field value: 2109 kWh
